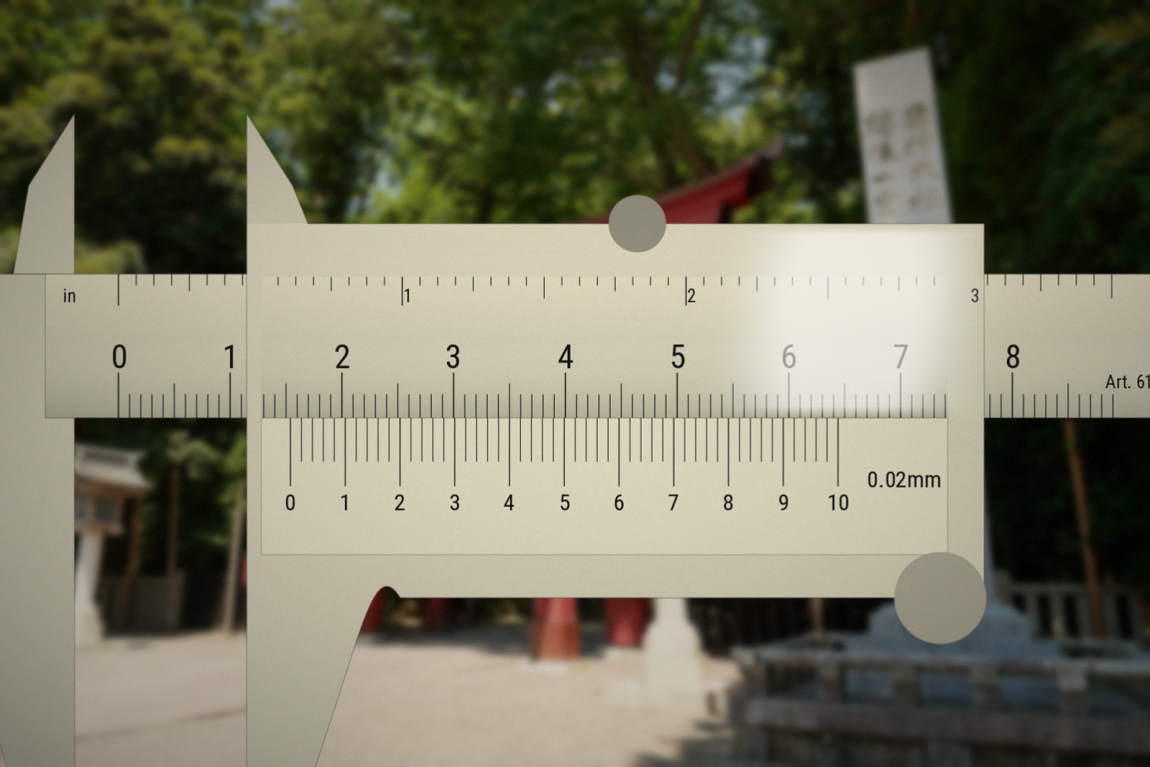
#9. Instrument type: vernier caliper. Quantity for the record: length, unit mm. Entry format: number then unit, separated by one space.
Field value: 15.4 mm
